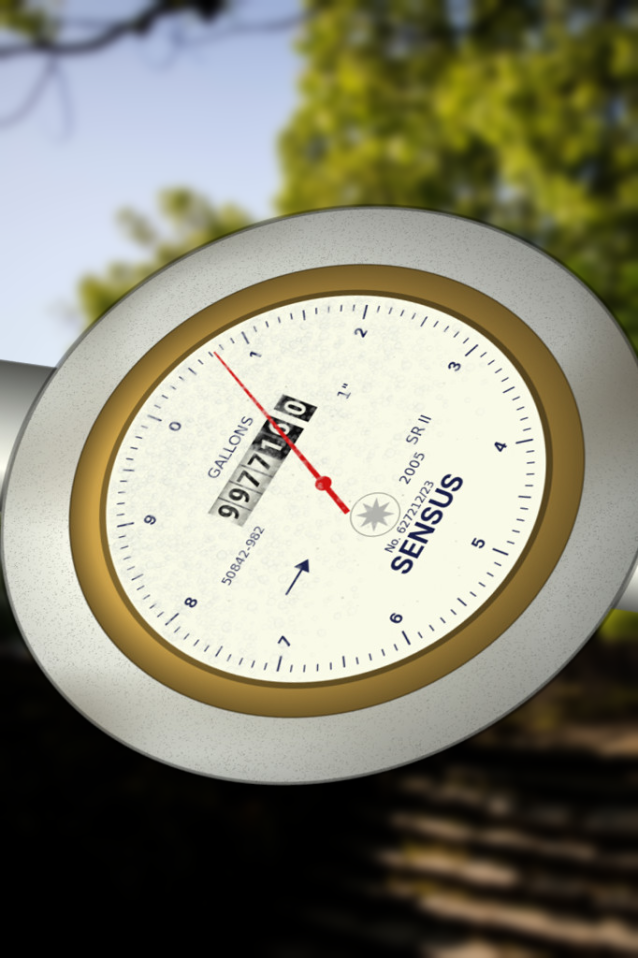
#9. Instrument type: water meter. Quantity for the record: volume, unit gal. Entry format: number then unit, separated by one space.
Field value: 9977160.7 gal
